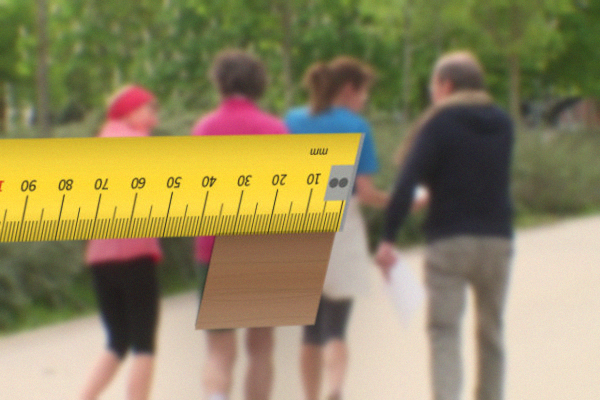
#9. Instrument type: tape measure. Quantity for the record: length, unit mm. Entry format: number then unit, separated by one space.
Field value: 35 mm
